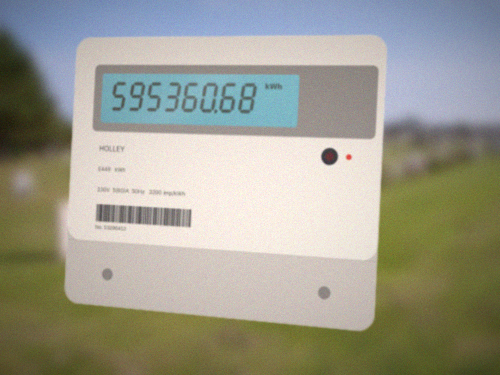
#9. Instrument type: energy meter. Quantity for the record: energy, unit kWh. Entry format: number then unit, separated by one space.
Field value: 595360.68 kWh
